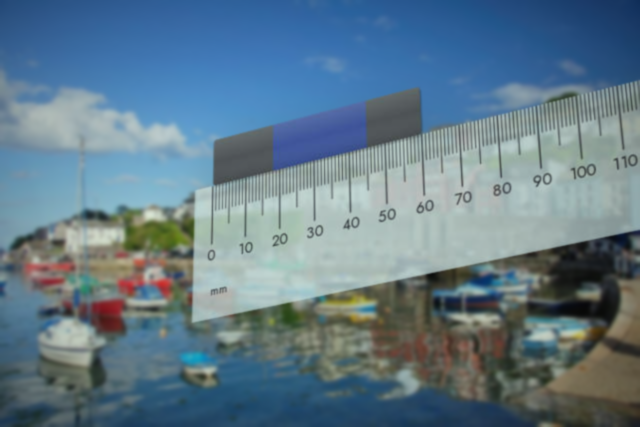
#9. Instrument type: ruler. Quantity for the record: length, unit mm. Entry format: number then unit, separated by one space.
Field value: 60 mm
